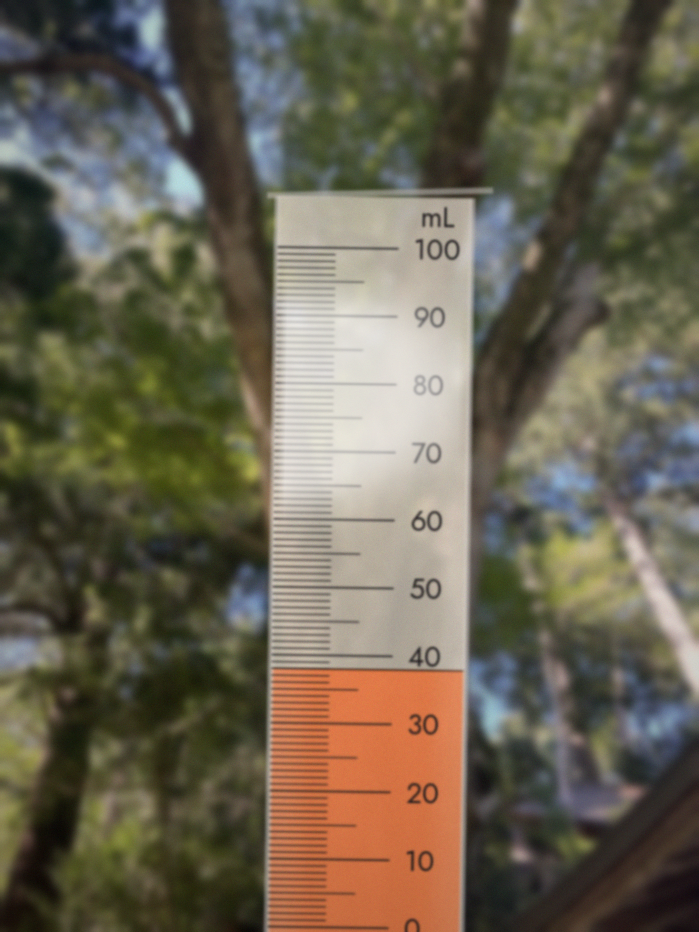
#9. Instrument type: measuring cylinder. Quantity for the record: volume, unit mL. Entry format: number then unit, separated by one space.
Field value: 38 mL
